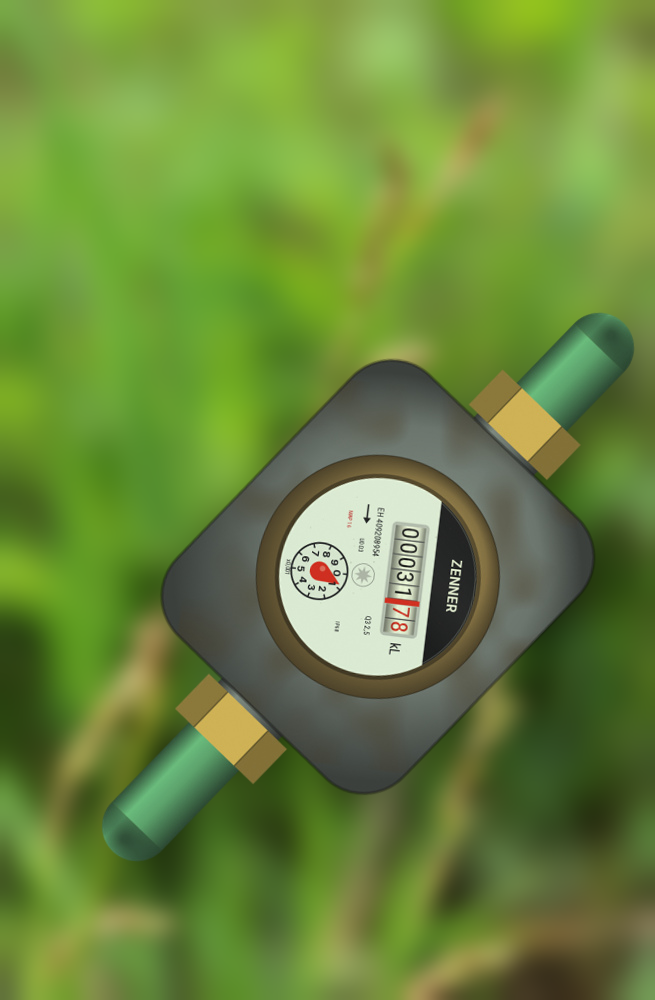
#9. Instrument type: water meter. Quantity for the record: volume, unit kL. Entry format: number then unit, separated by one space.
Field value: 31.780 kL
